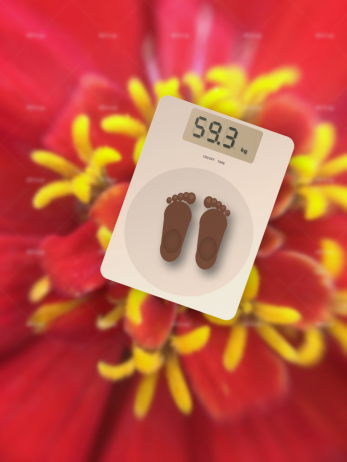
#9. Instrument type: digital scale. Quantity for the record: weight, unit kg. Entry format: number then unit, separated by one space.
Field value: 59.3 kg
